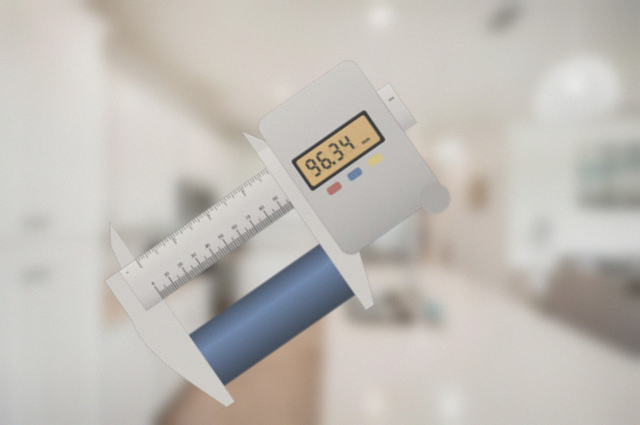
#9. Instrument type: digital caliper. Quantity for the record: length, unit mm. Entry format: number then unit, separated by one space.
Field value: 96.34 mm
